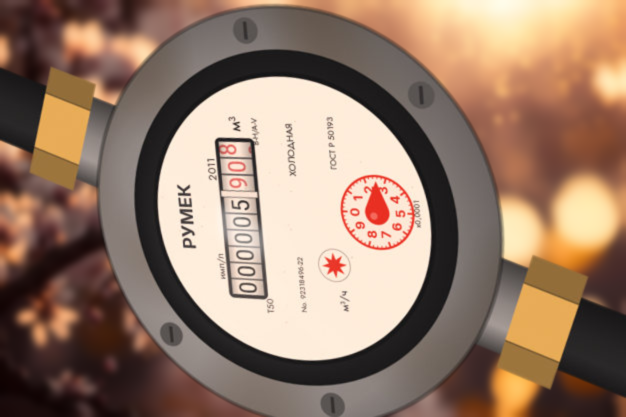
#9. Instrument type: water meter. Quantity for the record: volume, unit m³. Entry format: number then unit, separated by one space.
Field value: 5.9082 m³
